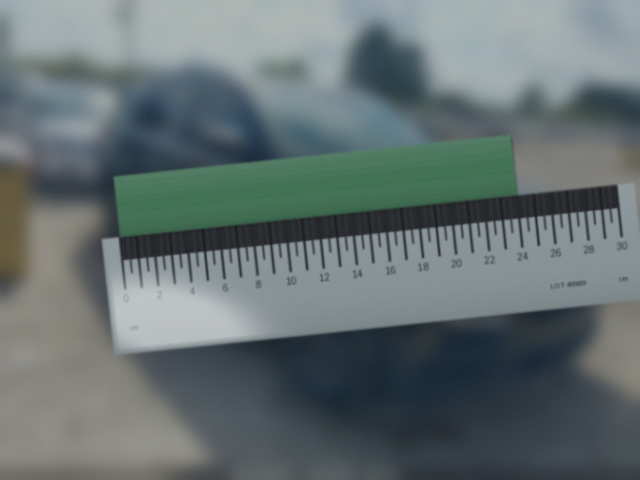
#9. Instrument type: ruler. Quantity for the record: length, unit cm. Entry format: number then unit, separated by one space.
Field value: 24 cm
